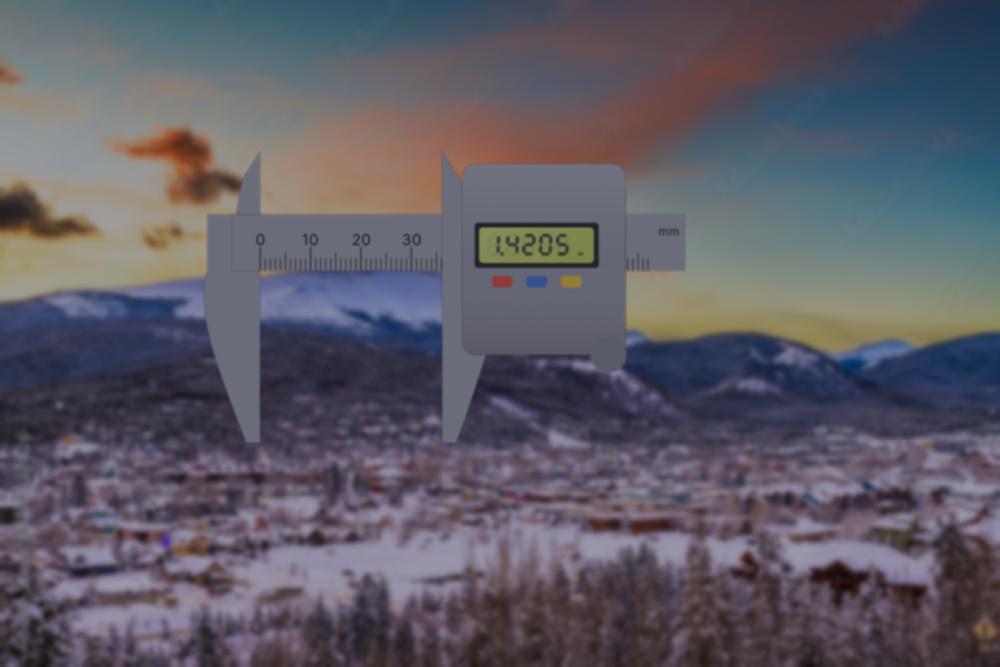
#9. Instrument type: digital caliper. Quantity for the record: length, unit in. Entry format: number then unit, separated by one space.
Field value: 1.4205 in
